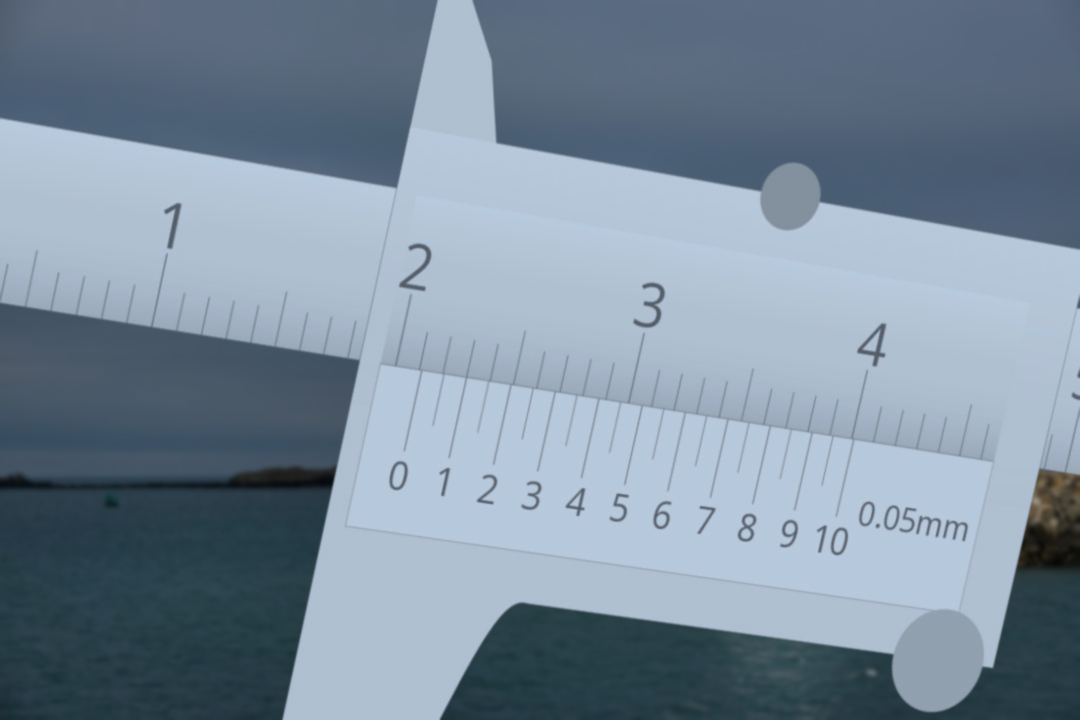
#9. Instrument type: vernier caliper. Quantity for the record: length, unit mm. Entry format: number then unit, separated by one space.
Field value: 21.1 mm
